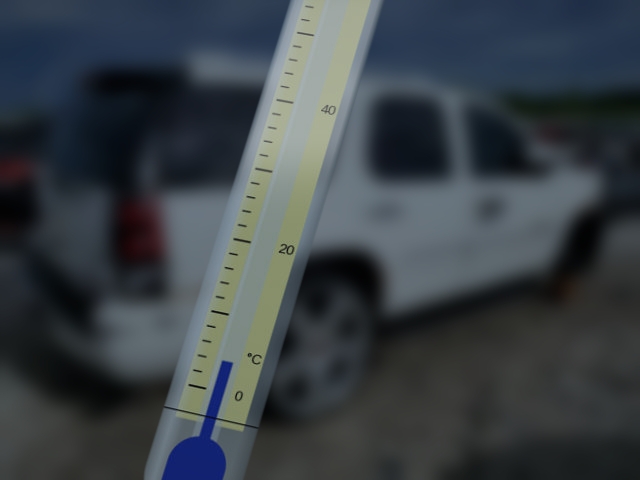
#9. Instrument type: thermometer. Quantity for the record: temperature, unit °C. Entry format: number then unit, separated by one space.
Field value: 4 °C
